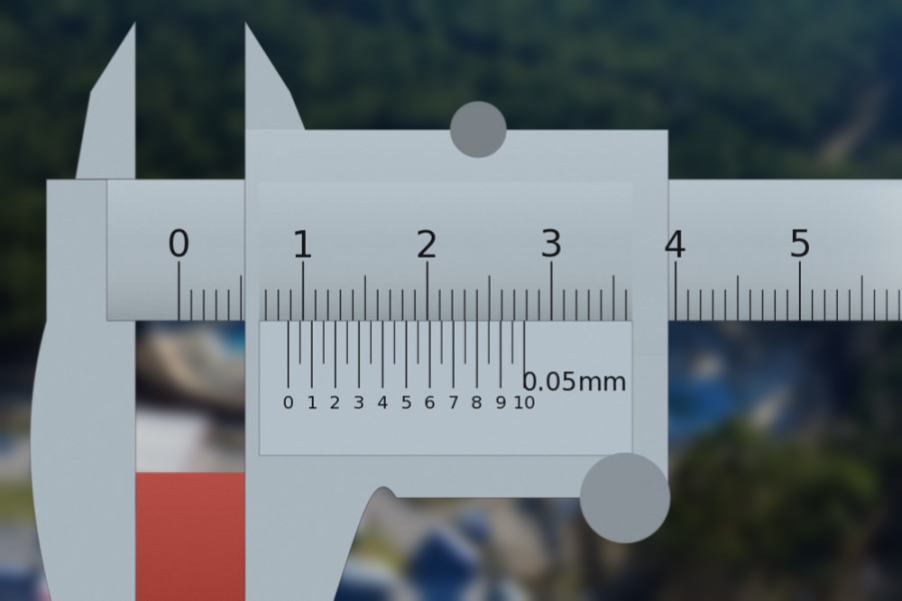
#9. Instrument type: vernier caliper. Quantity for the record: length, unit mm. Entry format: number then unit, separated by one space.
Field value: 8.8 mm
